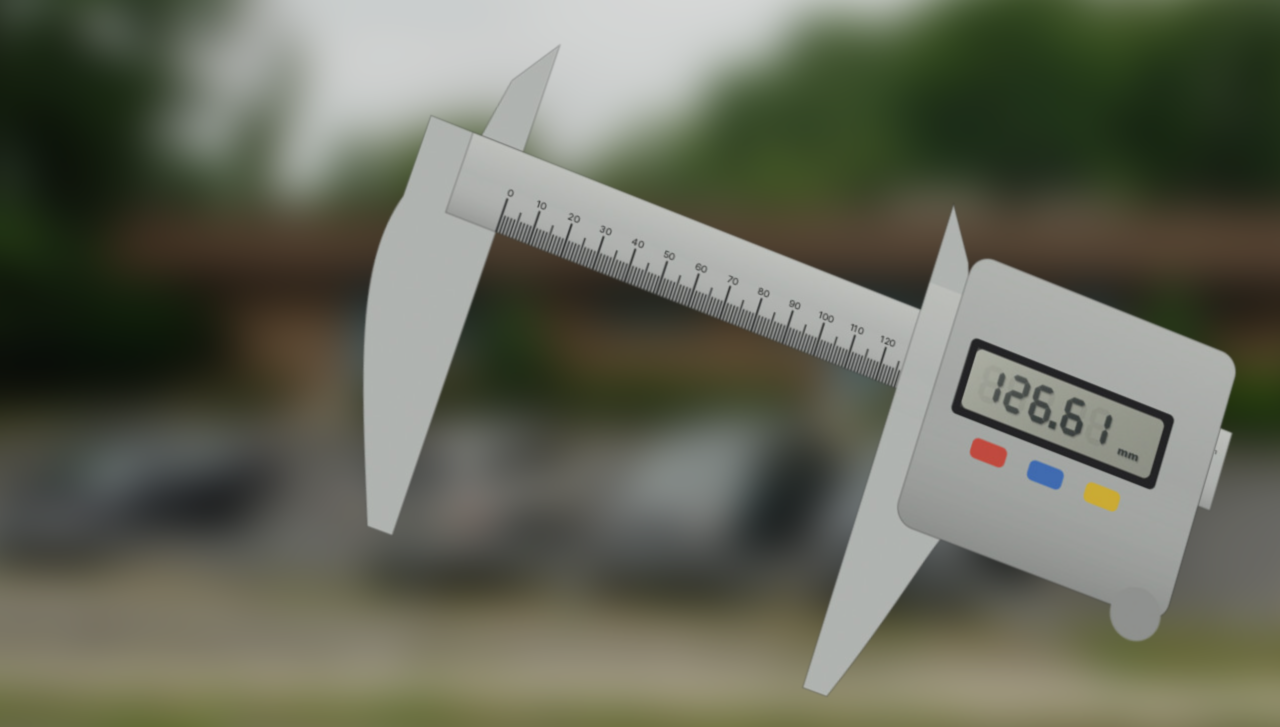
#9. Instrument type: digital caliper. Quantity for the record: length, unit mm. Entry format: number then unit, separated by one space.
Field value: 126.61 mm
